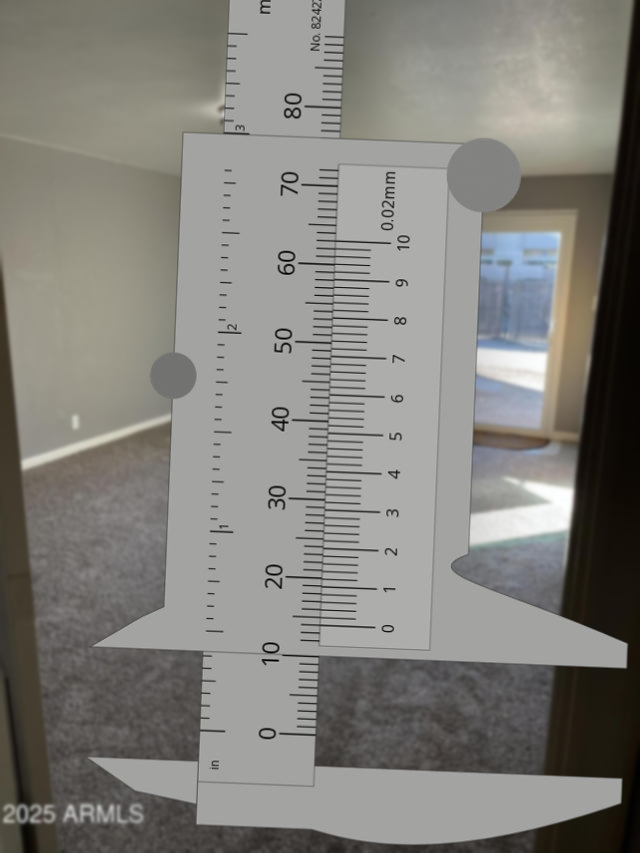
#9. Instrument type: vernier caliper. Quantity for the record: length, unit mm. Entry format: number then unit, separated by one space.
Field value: 14.0 mm
